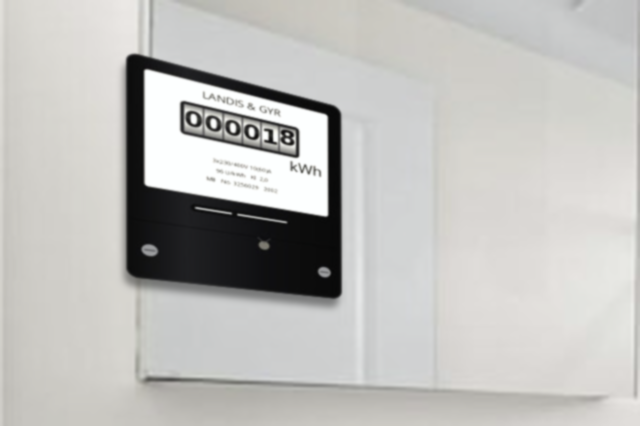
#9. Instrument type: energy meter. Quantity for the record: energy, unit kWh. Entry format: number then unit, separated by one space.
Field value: 18 kWh
